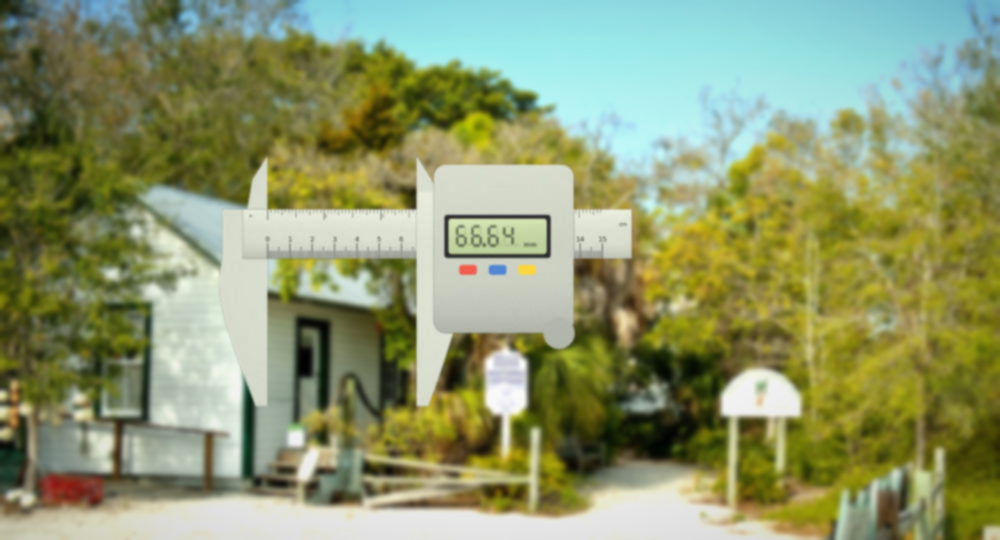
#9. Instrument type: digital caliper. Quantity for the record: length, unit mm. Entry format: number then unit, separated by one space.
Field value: 66.64 mm
